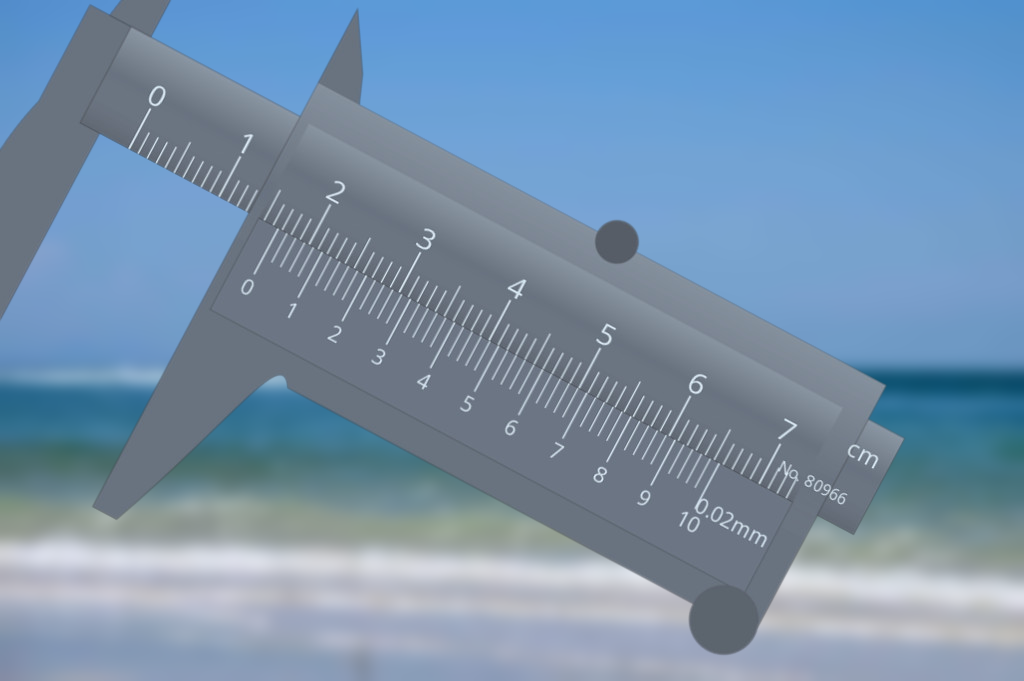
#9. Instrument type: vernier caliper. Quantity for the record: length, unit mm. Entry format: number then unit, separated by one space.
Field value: 16.6 mm
